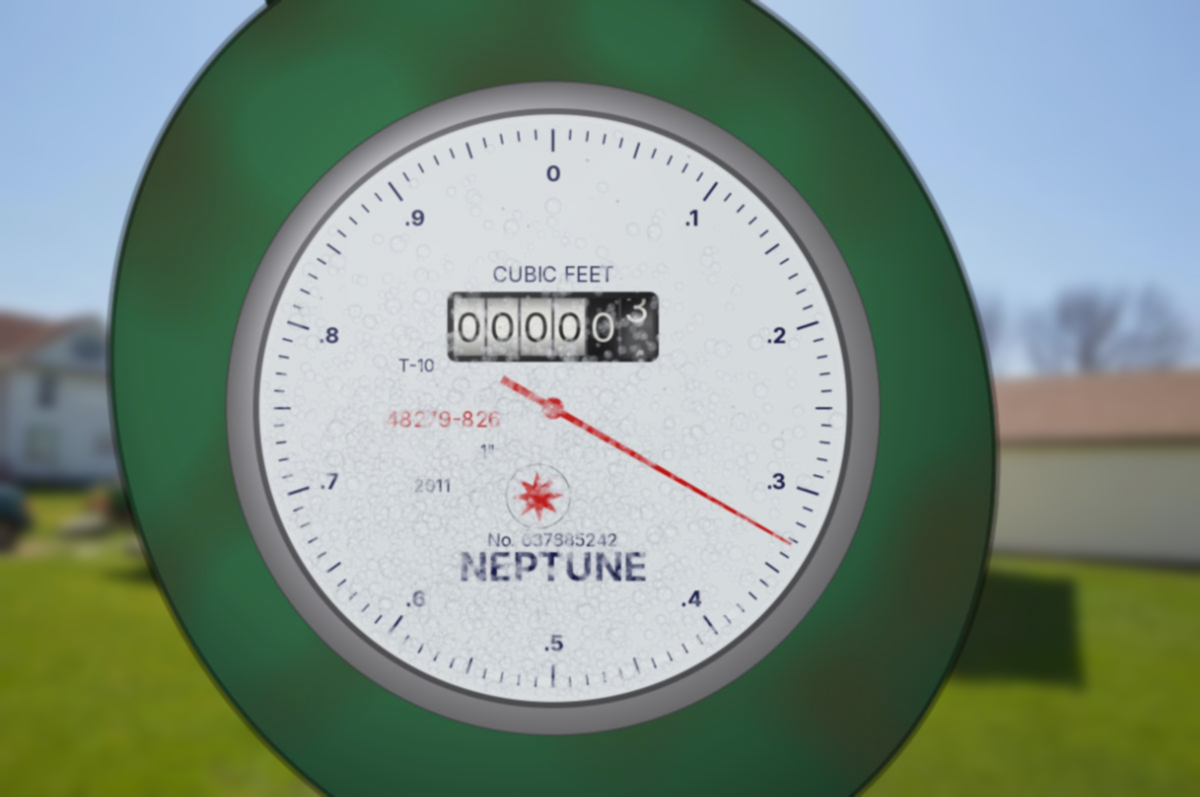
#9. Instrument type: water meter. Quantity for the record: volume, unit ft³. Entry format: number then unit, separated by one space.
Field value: 3.33 ft³
